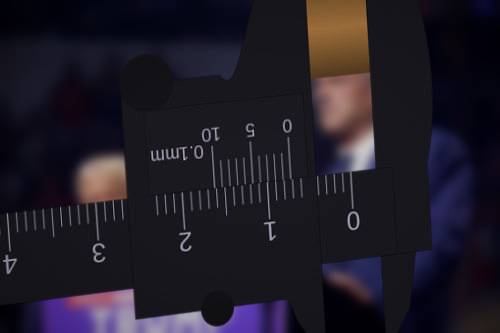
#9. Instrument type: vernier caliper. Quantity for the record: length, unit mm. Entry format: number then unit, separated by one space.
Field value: 7.2 mm
